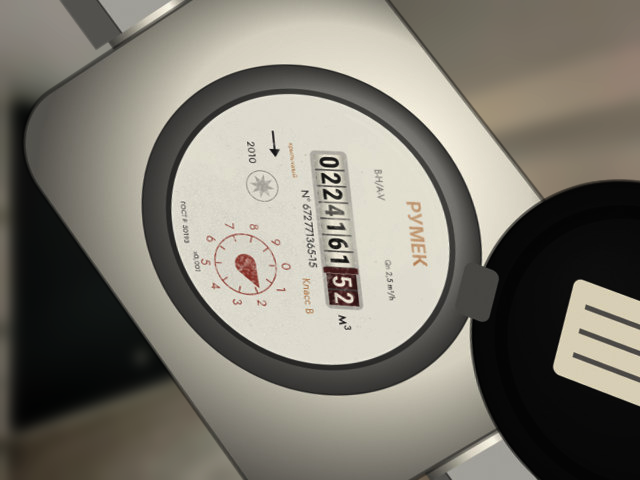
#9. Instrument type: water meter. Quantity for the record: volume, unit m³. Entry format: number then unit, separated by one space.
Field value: 224161.521 m³
